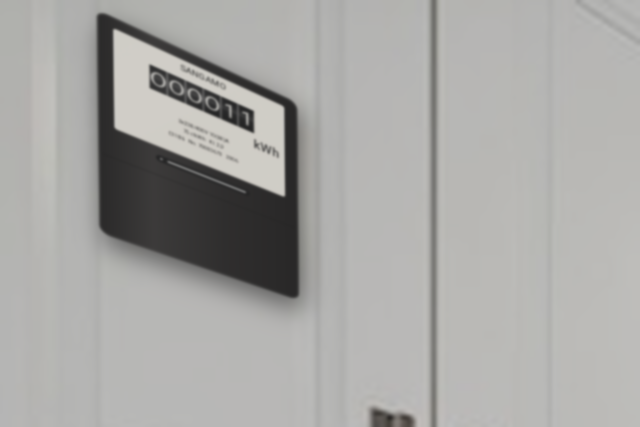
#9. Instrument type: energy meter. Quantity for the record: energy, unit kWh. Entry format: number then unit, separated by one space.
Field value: 11 kWh
